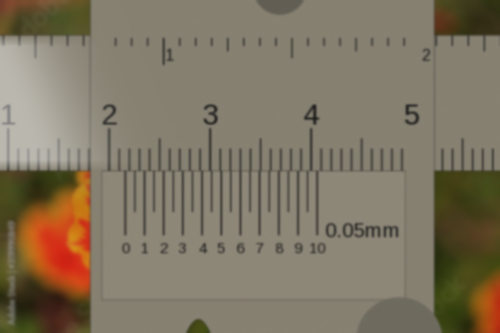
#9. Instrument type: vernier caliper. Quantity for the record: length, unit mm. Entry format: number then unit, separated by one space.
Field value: 21.6 mm
